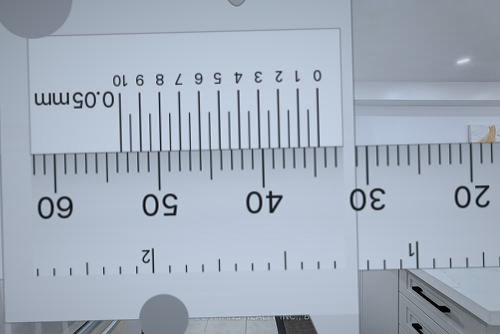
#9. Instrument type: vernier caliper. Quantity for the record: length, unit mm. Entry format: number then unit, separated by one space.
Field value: 34.6 mm
